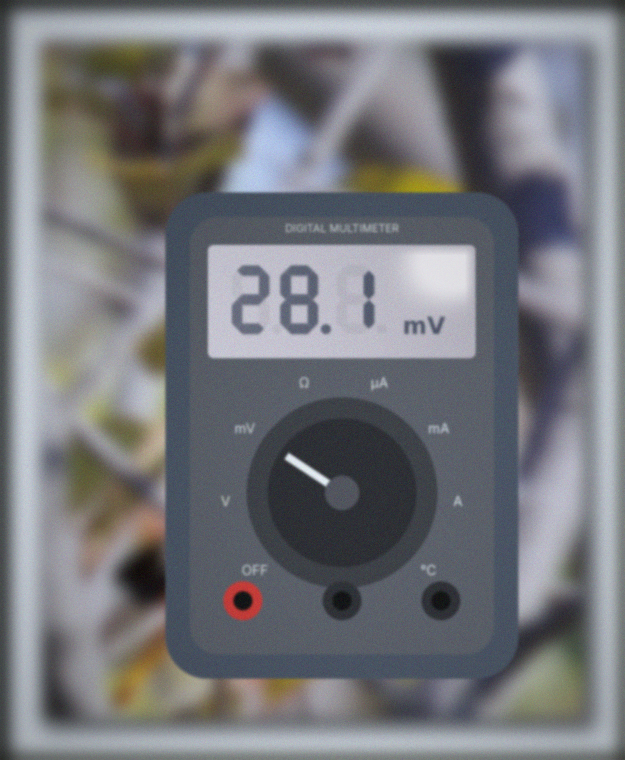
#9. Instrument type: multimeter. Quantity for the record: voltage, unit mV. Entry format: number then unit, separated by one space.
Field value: 28.1 mV
